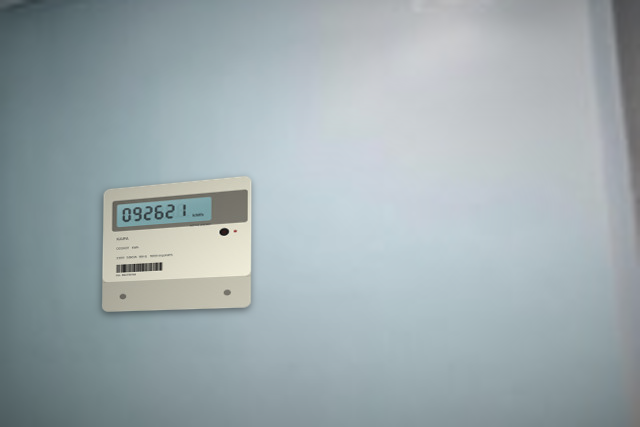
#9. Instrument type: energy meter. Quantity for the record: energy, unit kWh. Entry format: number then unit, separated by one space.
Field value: 92621 kWh
